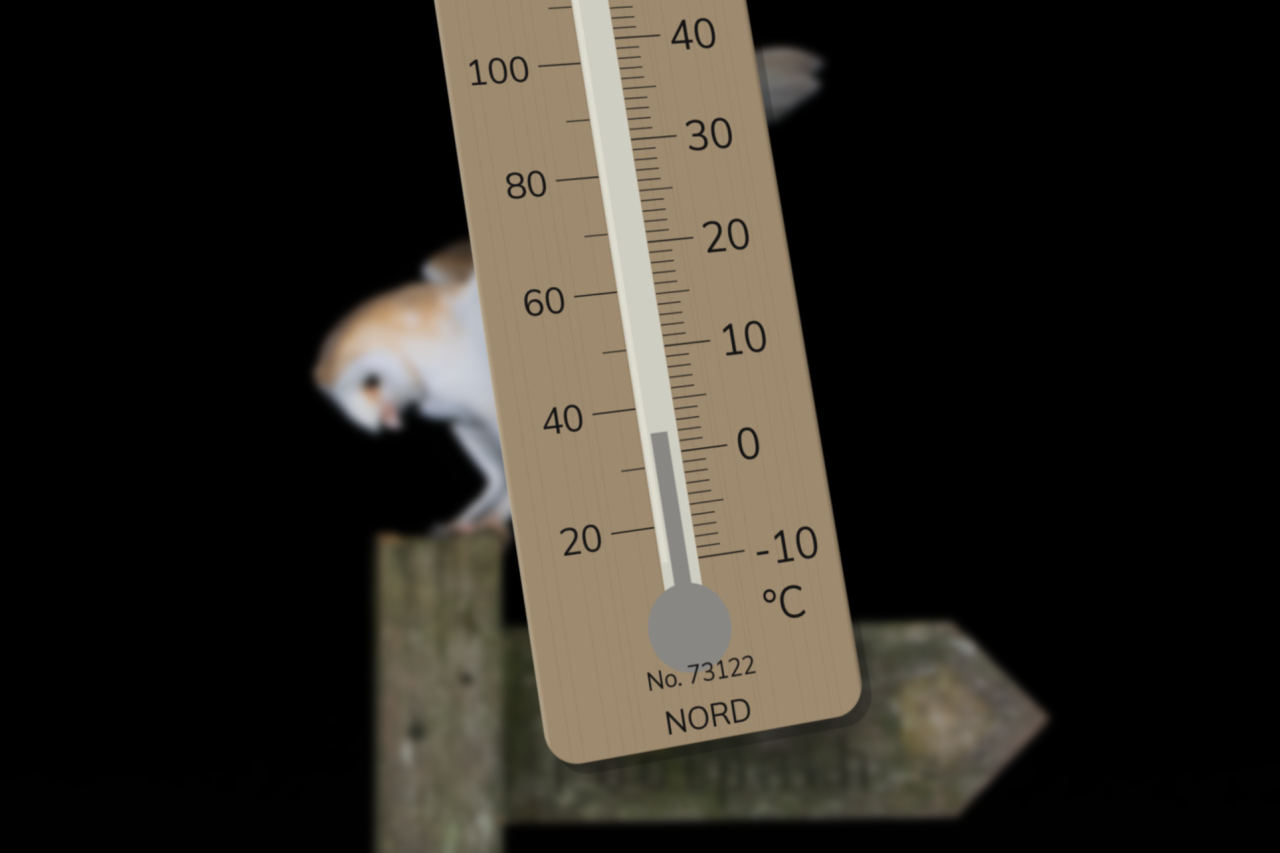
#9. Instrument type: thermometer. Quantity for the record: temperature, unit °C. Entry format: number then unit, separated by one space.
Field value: 2 °C
